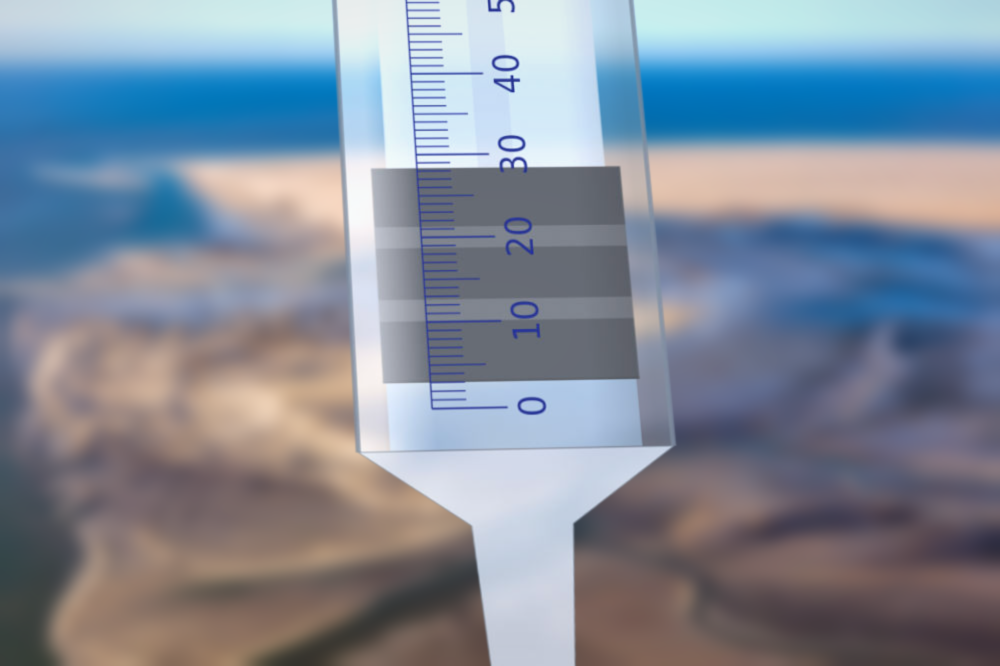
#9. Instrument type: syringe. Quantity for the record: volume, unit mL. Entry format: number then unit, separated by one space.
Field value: 3 mL
